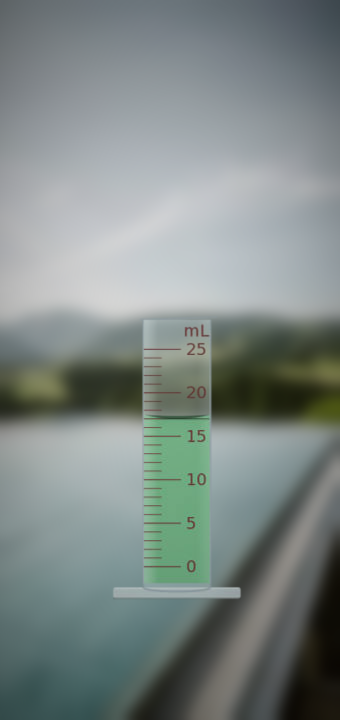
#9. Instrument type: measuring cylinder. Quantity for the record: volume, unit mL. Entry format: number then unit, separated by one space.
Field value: 17 mL
